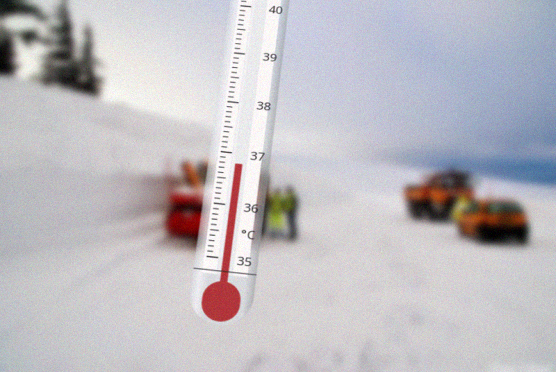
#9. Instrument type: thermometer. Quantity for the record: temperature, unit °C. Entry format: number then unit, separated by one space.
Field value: 36.8 °C
